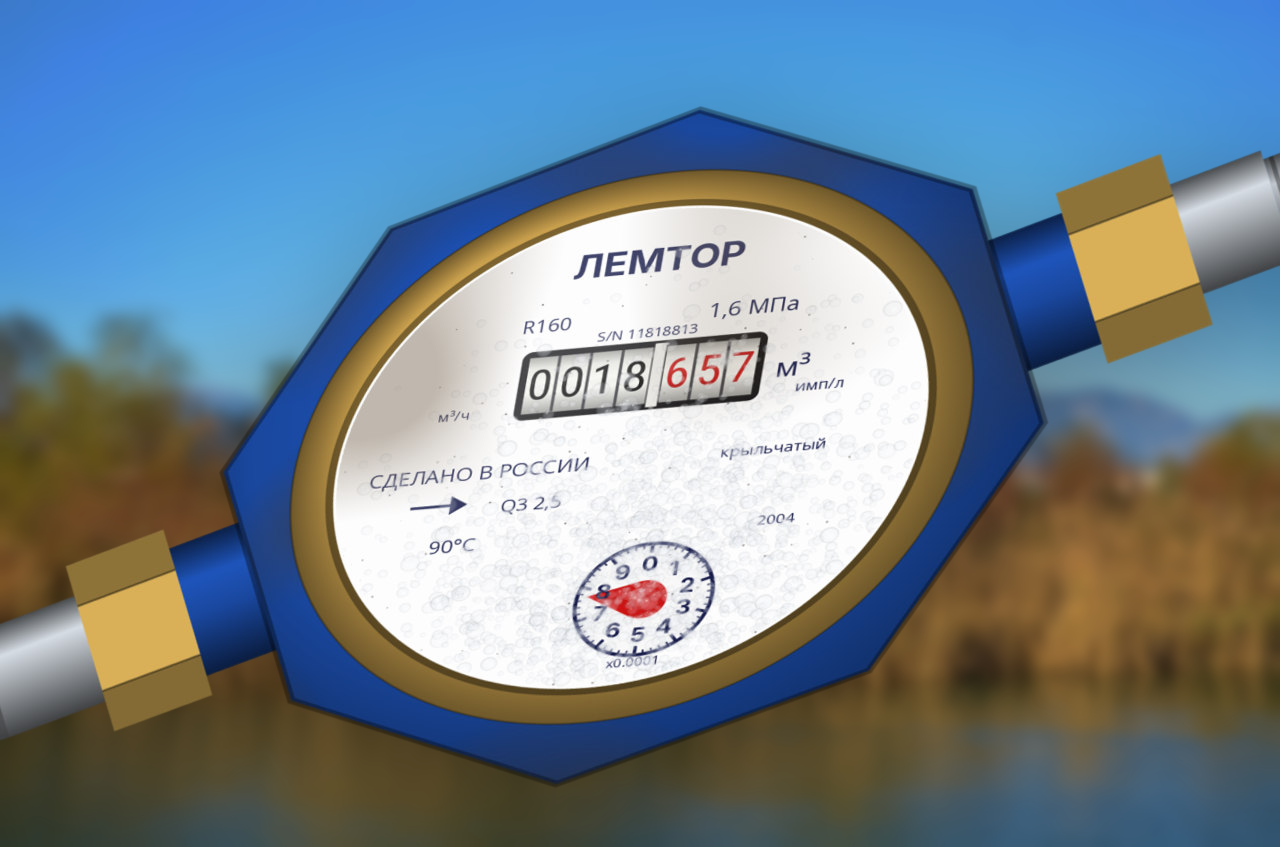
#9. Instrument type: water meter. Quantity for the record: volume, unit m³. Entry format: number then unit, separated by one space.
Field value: 18.6577 m³
